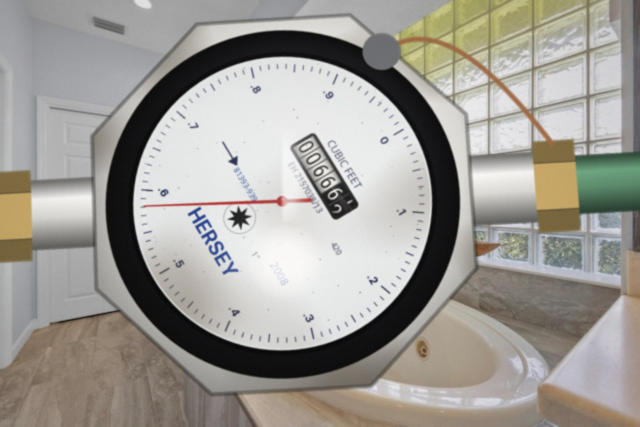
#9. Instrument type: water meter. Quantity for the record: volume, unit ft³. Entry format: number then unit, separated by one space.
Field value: 6661.58 ft³
